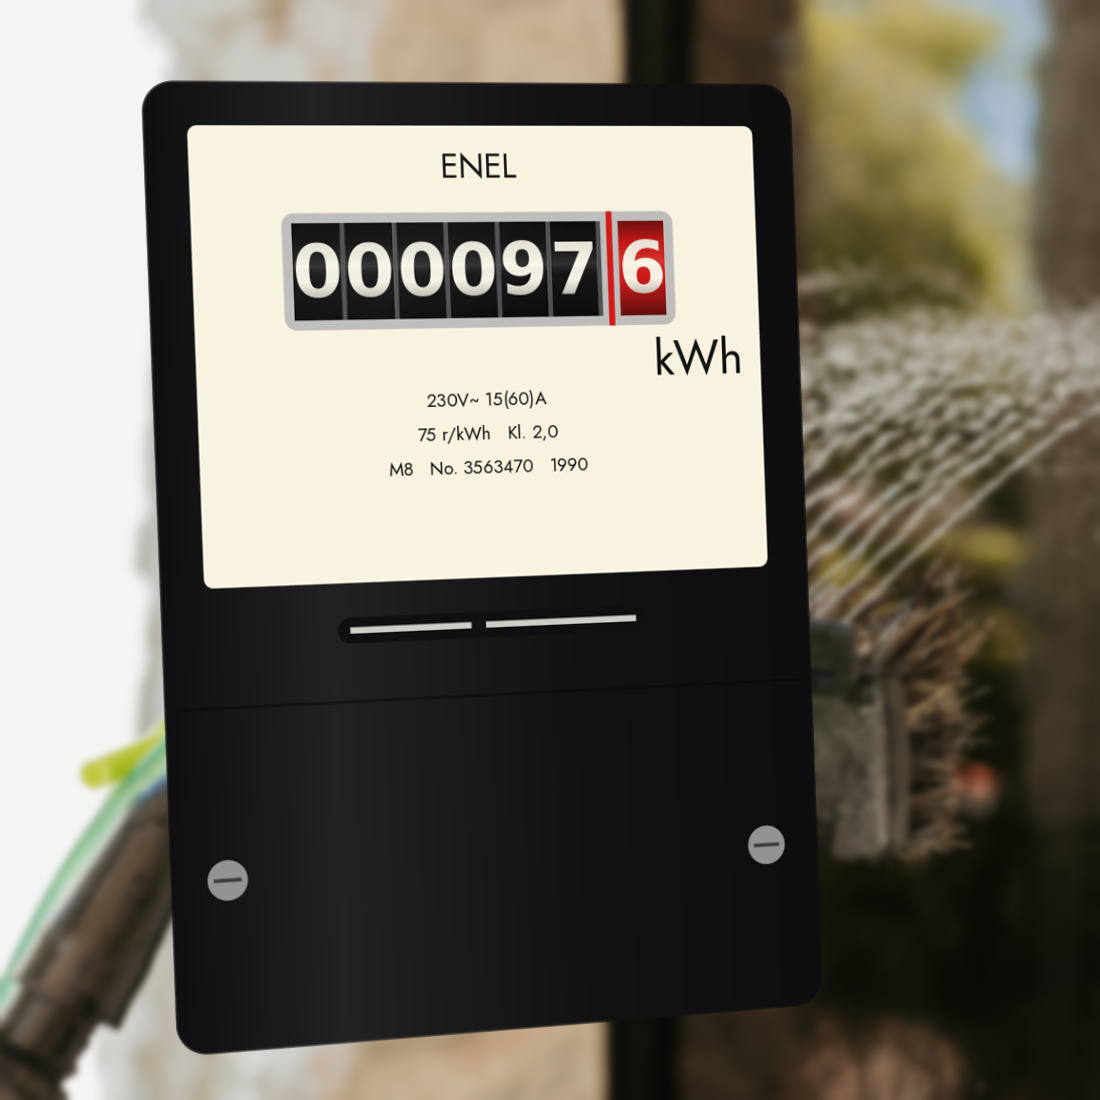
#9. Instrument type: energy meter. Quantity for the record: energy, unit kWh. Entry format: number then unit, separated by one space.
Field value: 97.6 kWh
